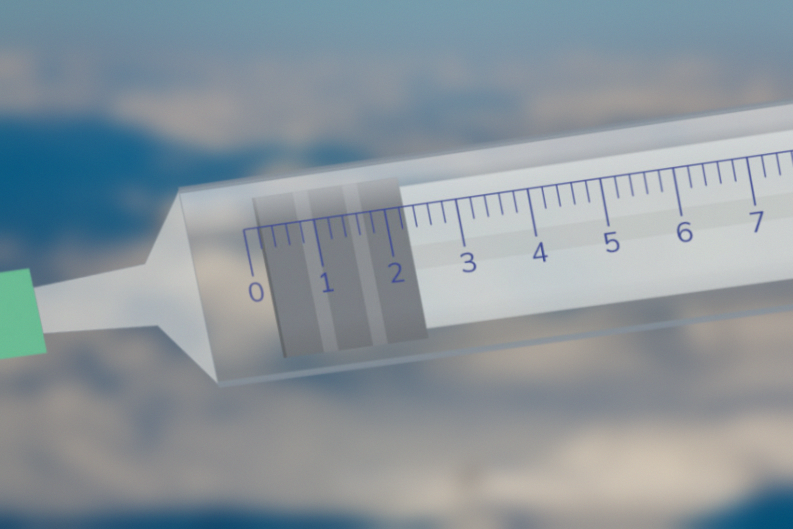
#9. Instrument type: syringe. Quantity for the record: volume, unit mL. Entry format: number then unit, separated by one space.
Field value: 0.2 mL
